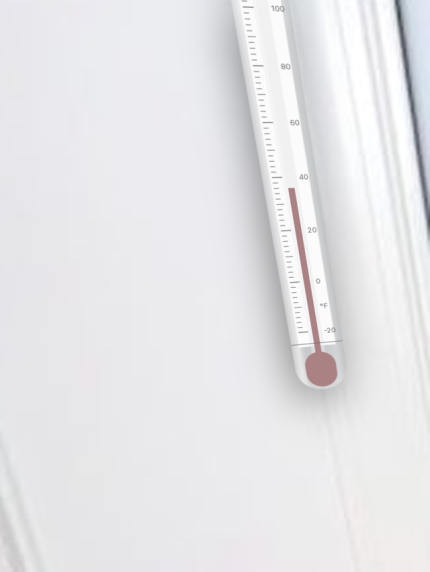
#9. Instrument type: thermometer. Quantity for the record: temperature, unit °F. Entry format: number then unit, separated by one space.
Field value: 36 °F
